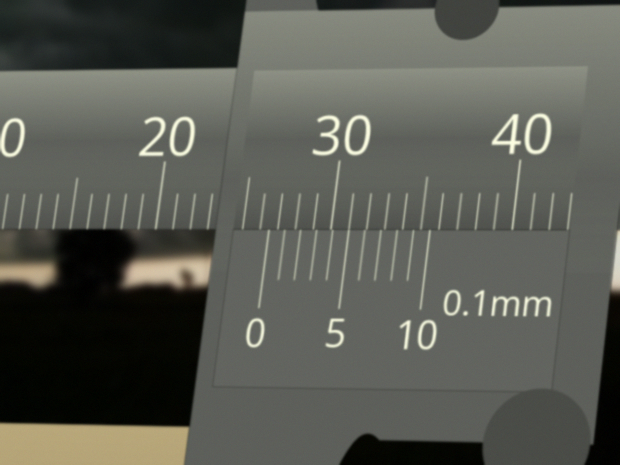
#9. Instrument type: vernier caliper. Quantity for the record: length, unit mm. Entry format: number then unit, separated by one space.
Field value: 26.5 mm
